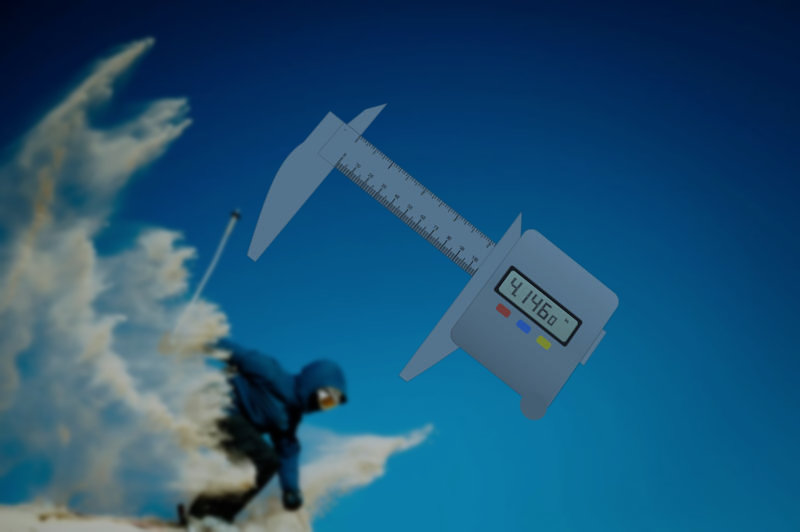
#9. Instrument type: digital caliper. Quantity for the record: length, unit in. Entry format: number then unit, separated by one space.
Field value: 4.1460 in
